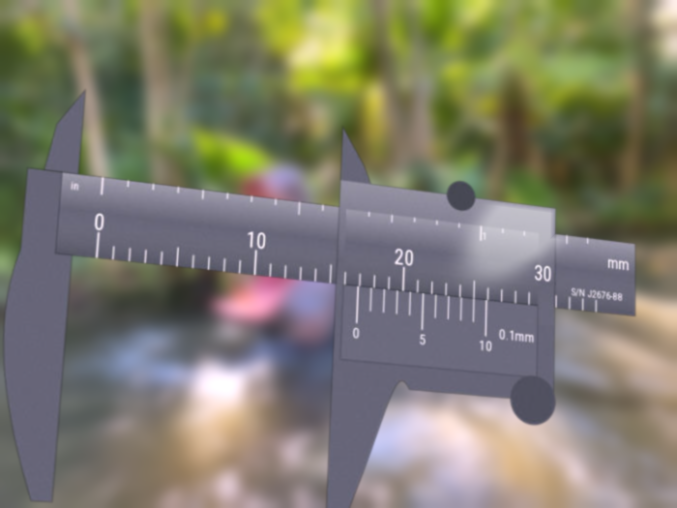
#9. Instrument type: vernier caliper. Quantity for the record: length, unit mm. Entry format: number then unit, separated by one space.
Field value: 16.9 mm
